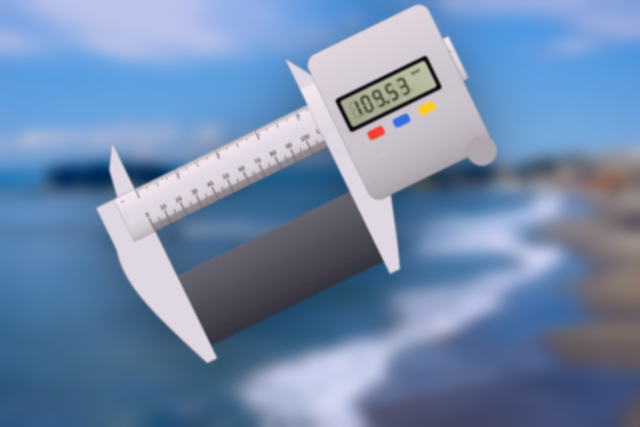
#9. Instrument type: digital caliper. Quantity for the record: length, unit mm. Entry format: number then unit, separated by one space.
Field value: 109.53 mm
